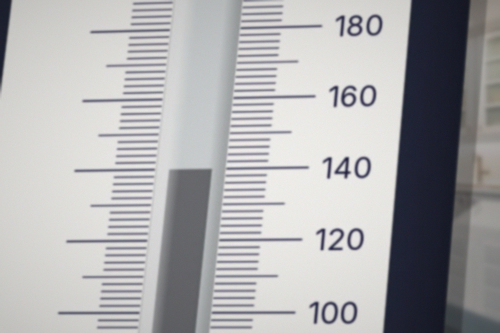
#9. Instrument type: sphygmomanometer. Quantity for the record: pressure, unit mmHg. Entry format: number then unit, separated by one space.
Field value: 140 mmHg
